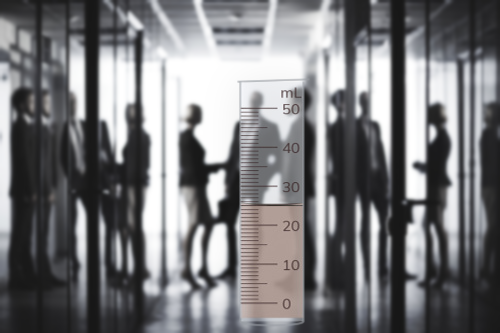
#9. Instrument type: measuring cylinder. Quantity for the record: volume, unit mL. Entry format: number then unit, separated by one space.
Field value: 25 mL
